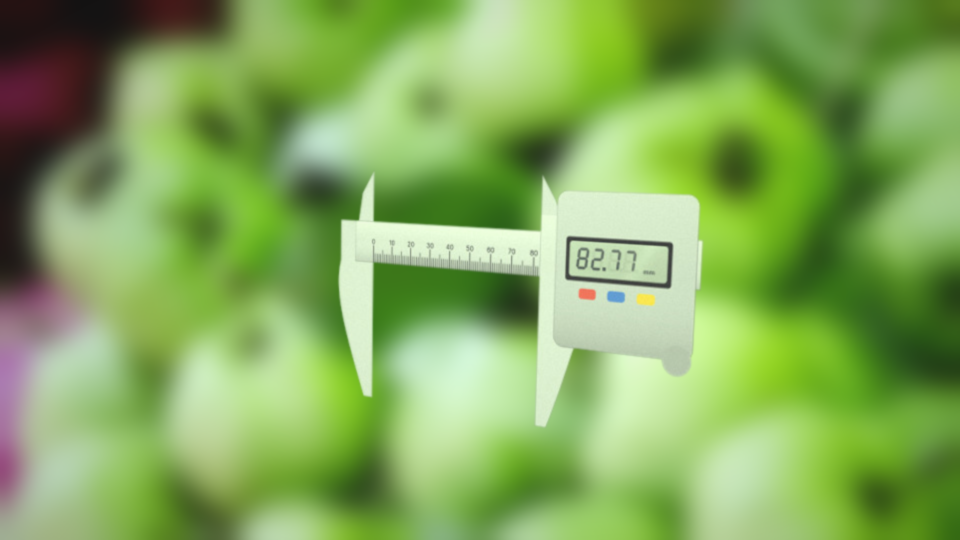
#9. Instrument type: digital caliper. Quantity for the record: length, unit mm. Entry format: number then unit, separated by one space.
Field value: 82.77 mm
